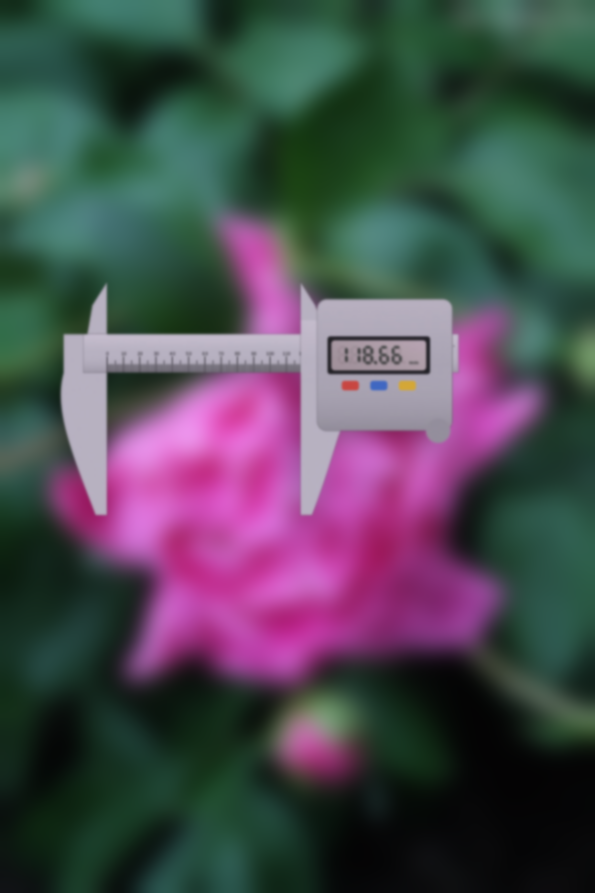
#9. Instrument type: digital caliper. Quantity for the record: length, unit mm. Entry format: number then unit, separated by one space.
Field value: 118.66 mm
